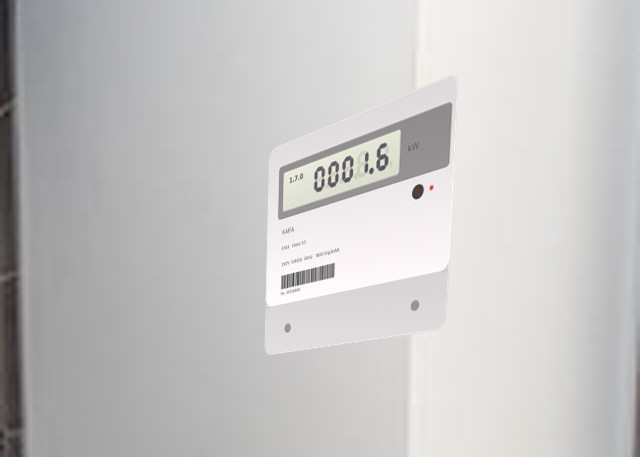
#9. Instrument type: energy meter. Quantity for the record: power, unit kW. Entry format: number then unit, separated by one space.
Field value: 1.6 kW
